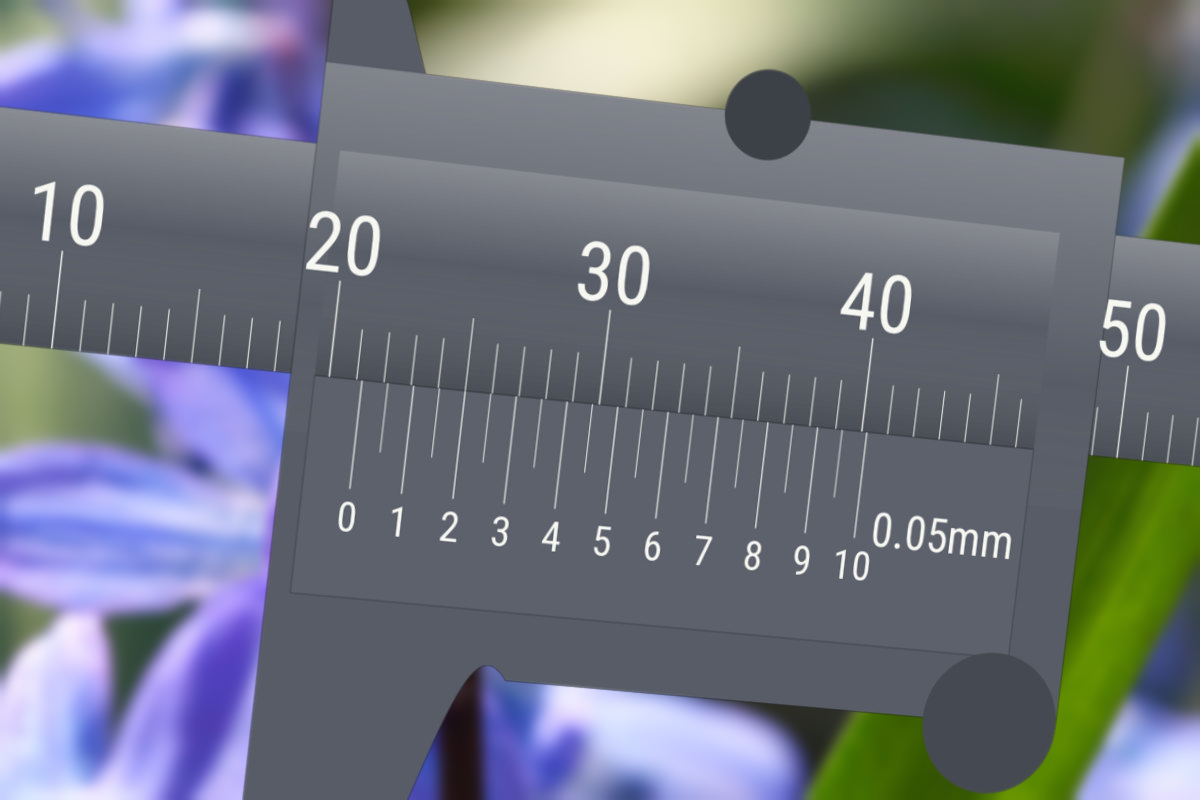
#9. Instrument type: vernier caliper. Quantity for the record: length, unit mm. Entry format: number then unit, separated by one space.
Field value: 21.20 mm
